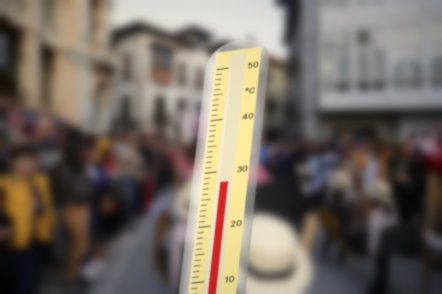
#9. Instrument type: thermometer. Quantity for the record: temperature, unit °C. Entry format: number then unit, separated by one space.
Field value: 28 °C
